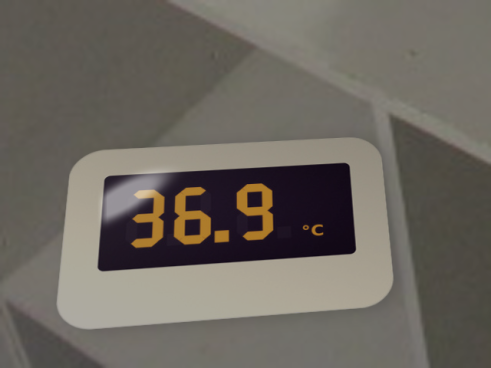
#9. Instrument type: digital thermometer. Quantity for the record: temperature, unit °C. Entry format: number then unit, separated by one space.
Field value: 36.9 °C
